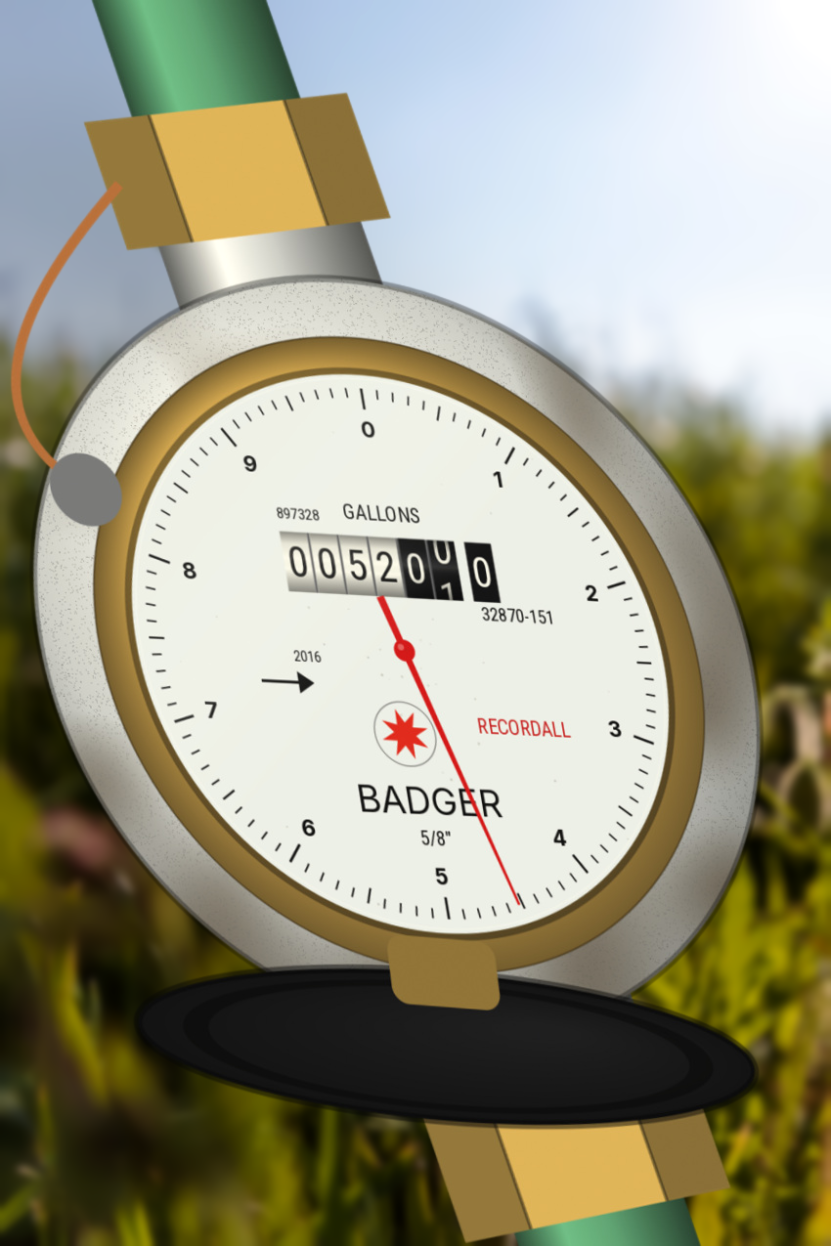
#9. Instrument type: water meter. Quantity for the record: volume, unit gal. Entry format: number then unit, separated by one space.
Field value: 52004.5 gal
